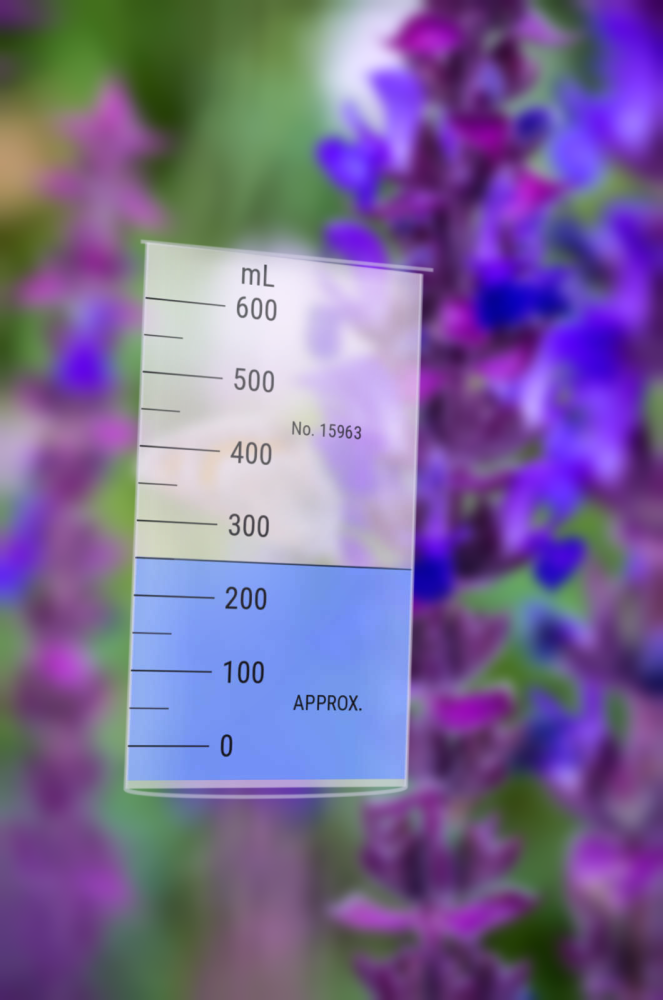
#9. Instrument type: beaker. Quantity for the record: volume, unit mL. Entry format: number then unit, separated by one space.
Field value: 250 mL
